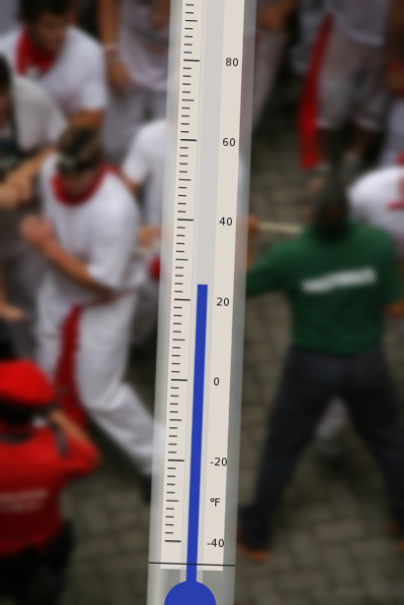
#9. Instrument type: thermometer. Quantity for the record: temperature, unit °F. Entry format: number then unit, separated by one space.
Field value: 24 °F
